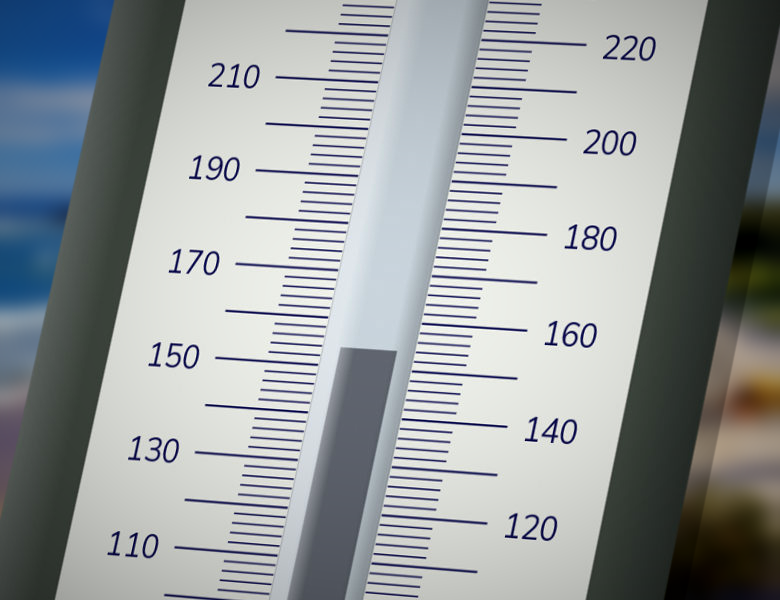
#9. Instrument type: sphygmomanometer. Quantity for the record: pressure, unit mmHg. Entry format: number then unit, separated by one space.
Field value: 154 mmHg
